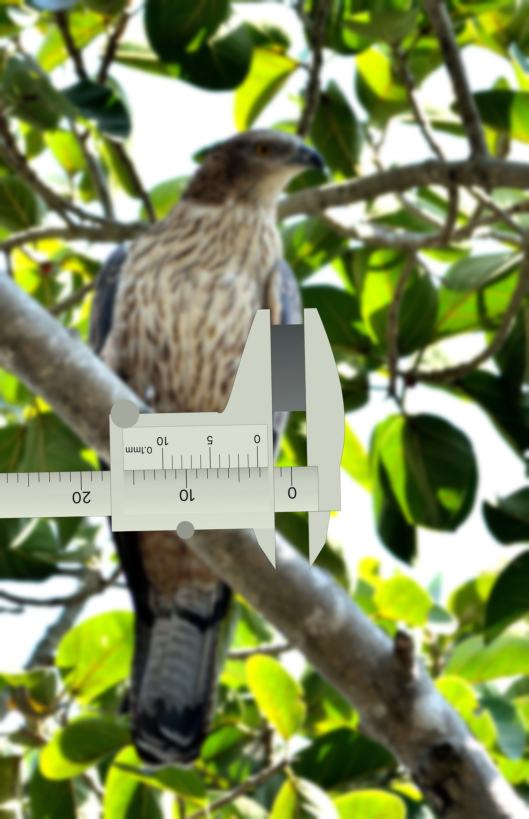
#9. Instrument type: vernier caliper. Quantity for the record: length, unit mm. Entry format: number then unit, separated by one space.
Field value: 3.2 mm
